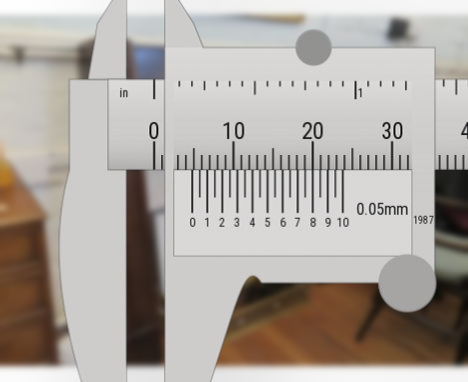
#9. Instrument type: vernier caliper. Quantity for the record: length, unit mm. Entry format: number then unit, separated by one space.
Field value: 4.8 mm
